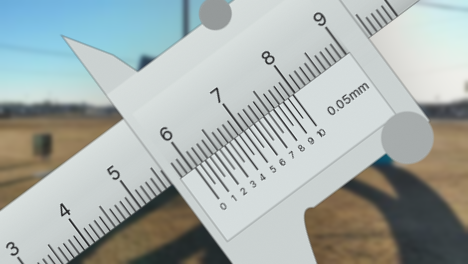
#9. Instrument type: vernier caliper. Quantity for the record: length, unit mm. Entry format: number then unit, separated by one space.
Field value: 60.6 mm
